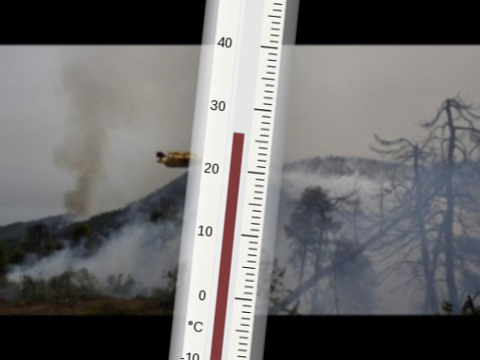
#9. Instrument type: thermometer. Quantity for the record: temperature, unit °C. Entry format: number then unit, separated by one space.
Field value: 26 °C
